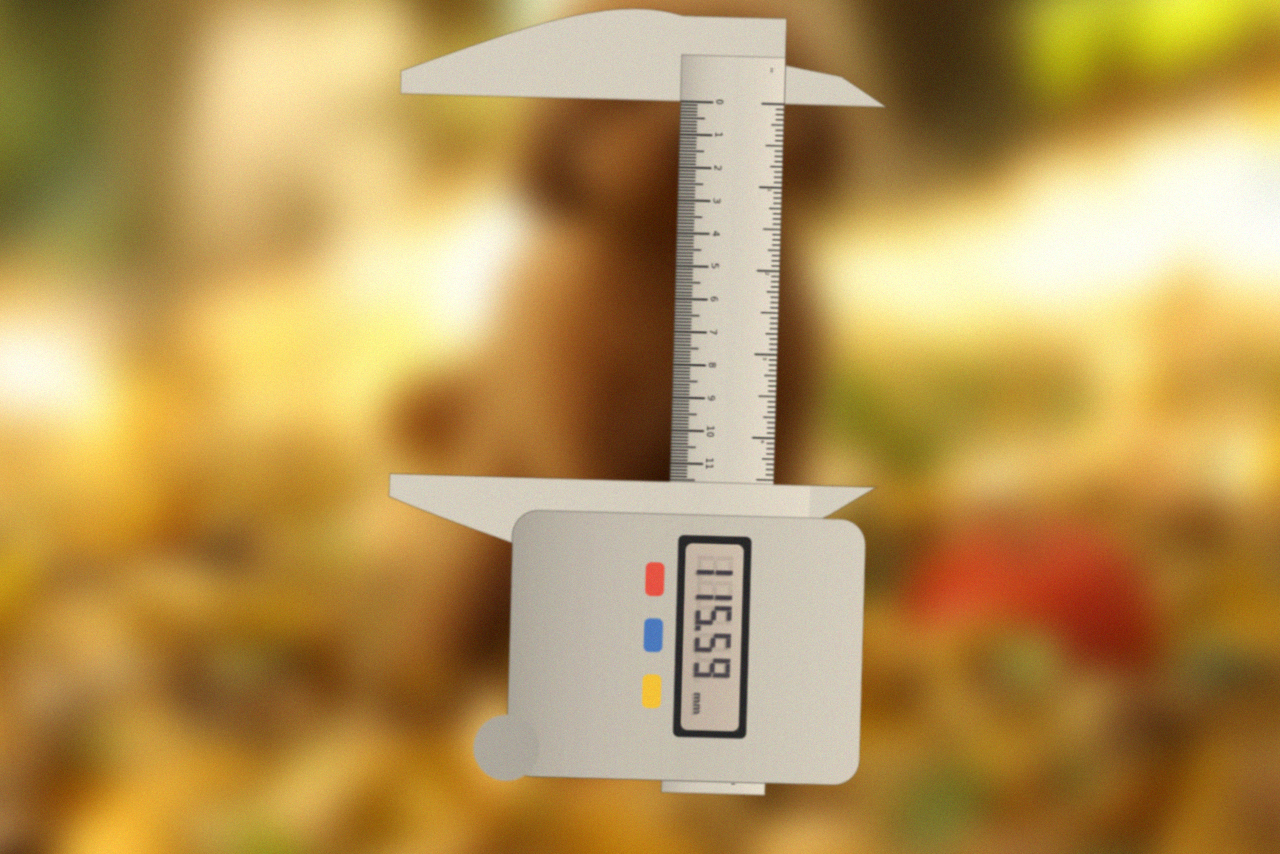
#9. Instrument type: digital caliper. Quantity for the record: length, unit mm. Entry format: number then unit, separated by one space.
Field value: 115.59 mm
